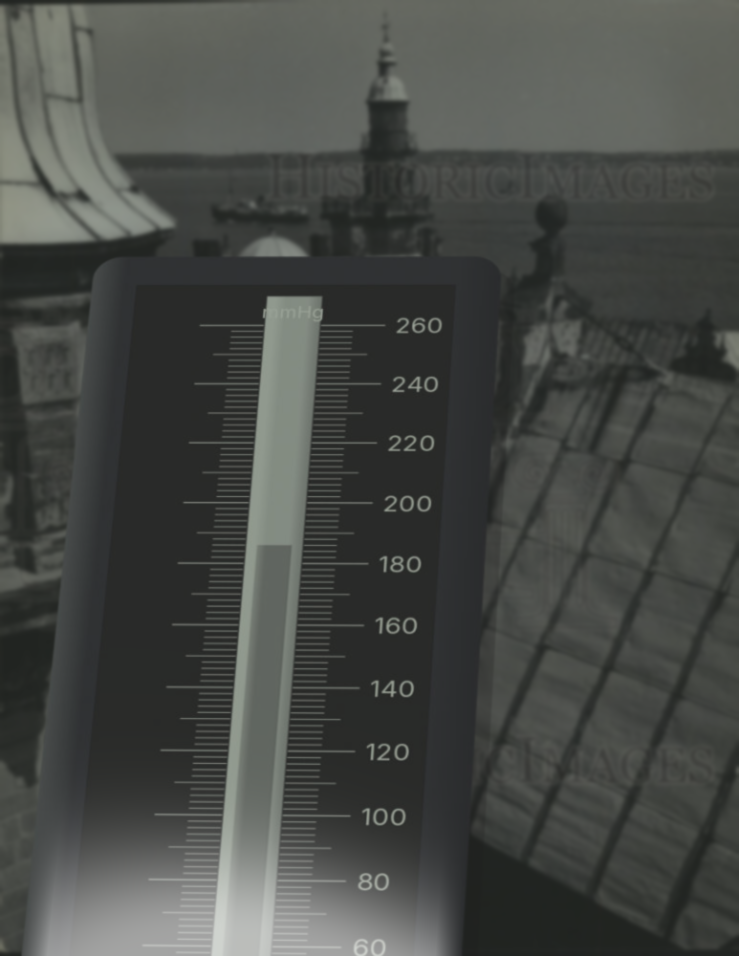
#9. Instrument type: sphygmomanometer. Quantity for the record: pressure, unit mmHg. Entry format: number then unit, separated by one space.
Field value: 186 mmHg
